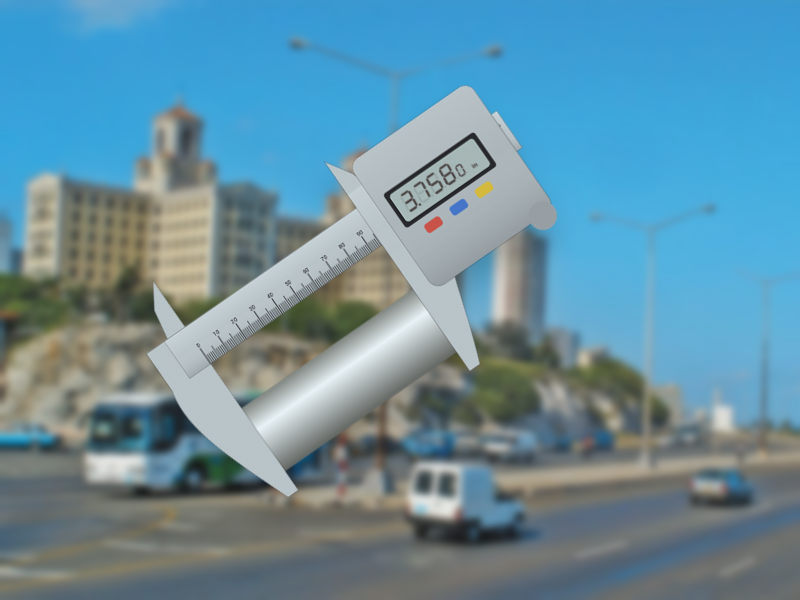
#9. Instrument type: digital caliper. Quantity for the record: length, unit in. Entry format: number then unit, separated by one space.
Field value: 3.7580 in
